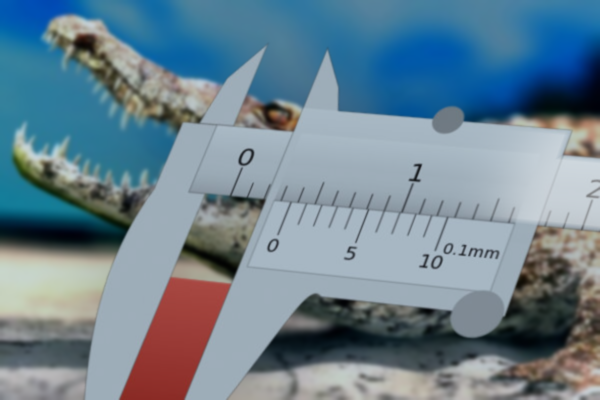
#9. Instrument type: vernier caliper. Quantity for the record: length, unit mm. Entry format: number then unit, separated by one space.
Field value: 3.6 mm
